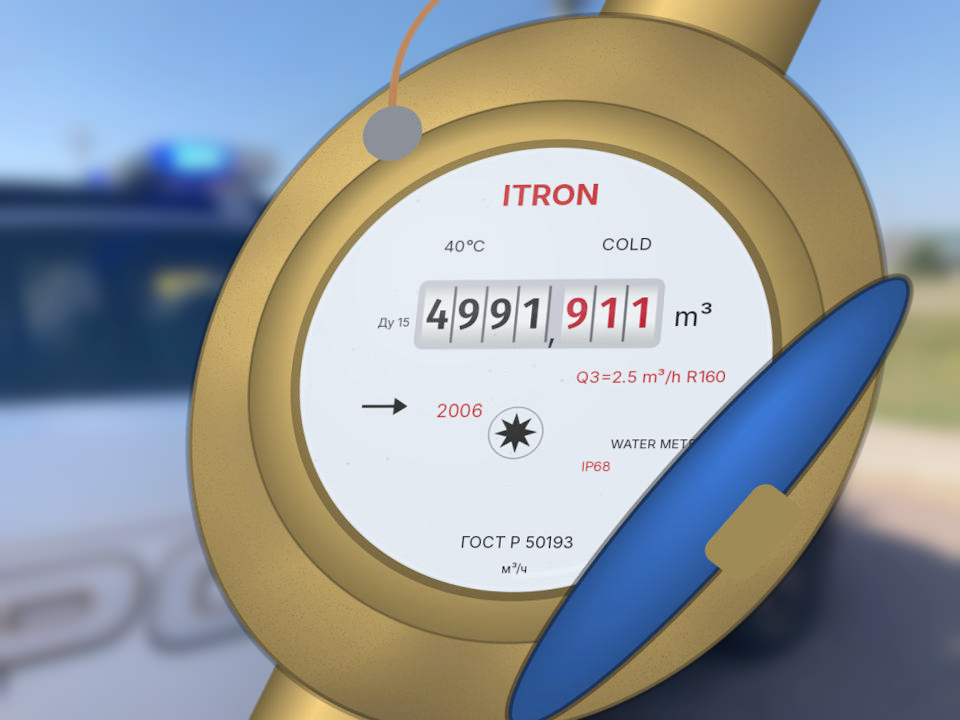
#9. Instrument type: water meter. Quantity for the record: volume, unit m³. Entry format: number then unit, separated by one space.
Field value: 4991.911 m³
